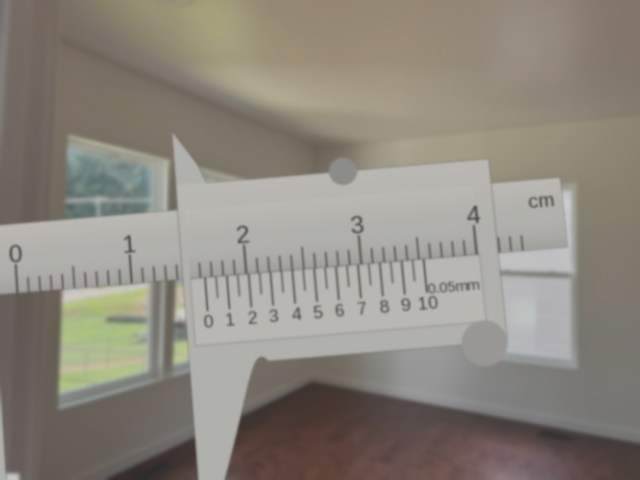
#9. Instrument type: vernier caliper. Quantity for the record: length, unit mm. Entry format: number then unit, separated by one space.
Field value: 16.4 mm
